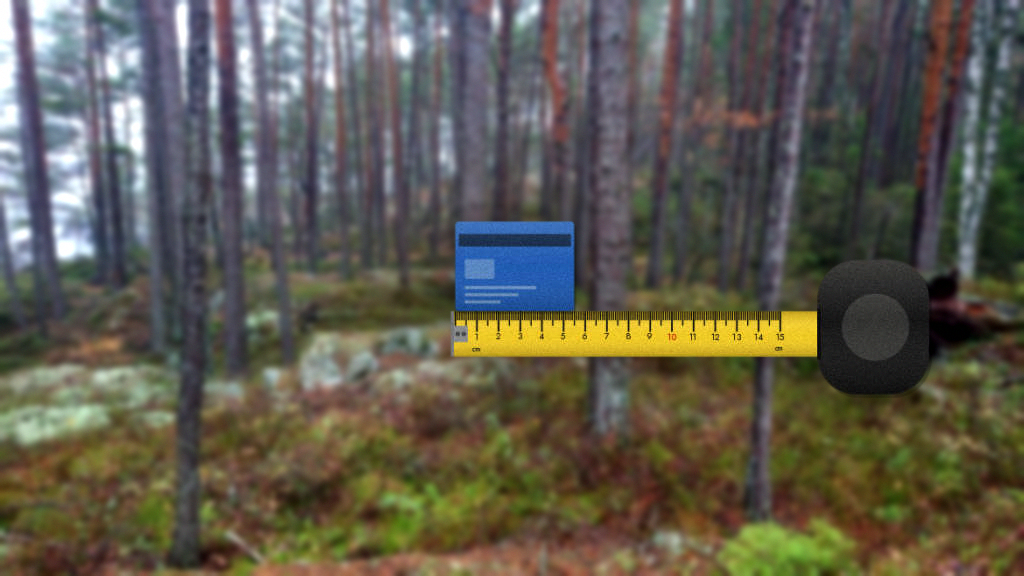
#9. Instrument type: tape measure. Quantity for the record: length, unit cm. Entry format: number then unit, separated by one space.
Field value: 5.5 cm
